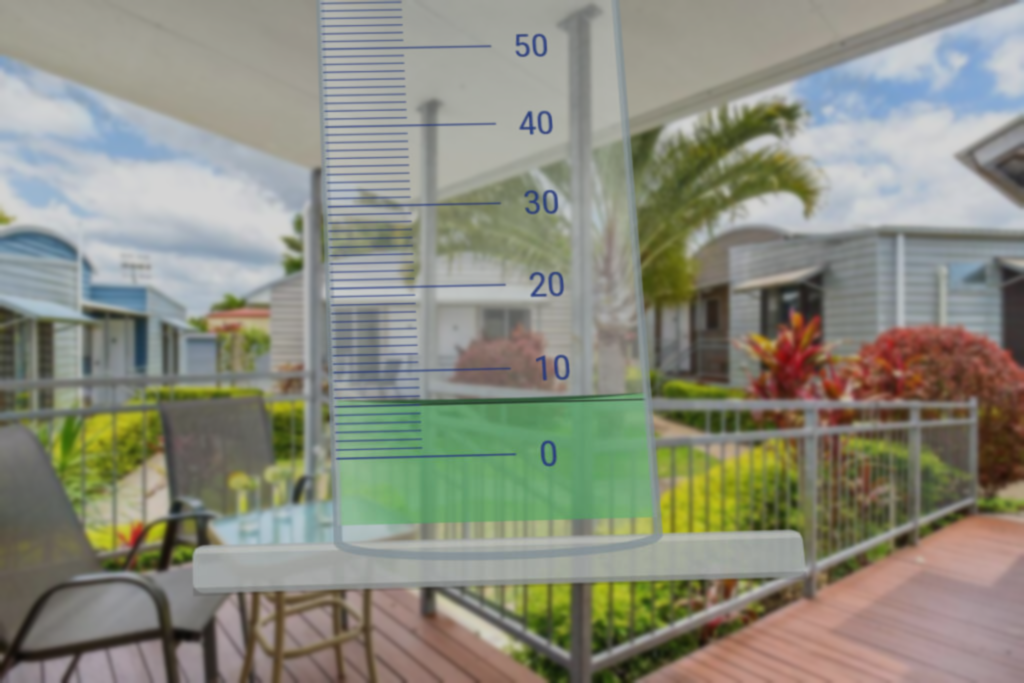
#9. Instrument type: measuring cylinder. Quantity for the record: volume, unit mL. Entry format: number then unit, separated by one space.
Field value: 6 mL
